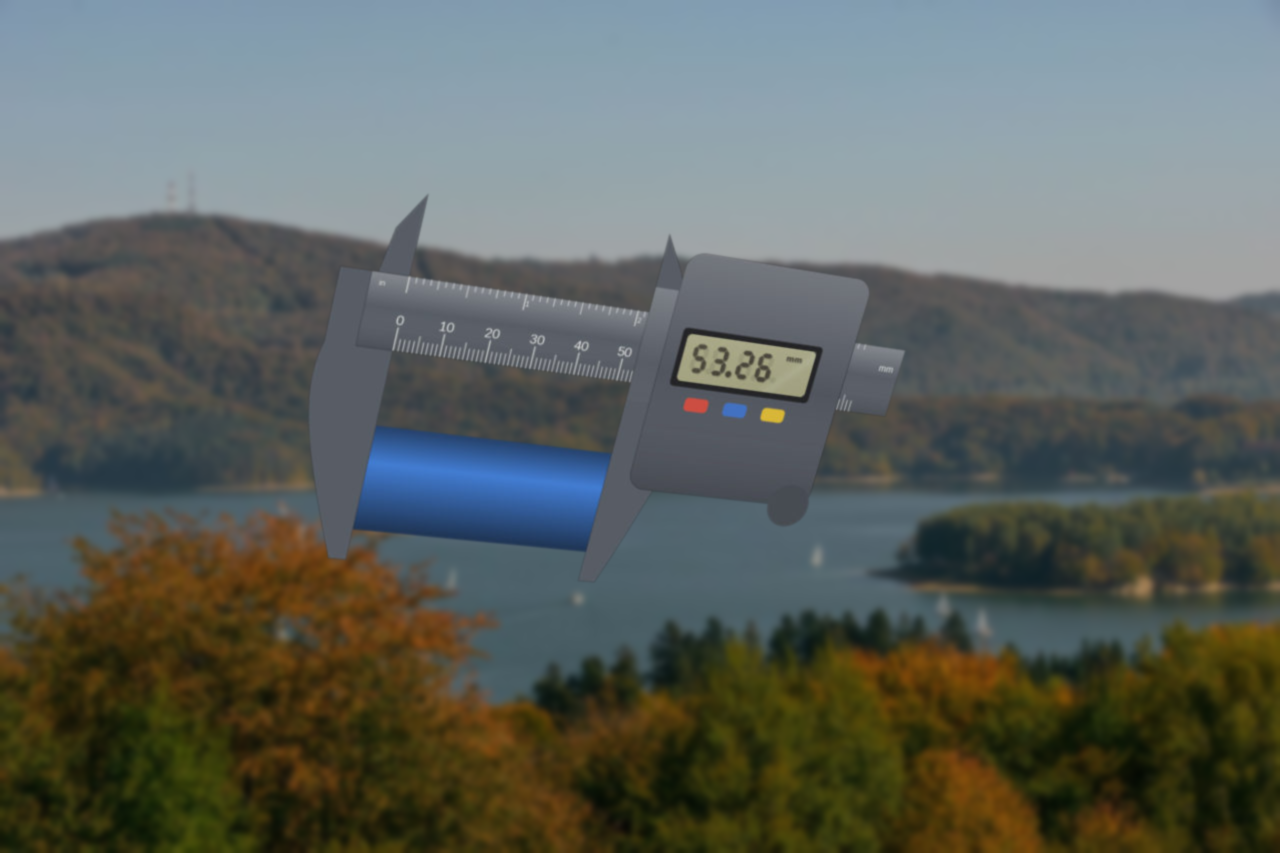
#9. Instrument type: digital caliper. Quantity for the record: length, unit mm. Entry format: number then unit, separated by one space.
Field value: 53.26 mm
